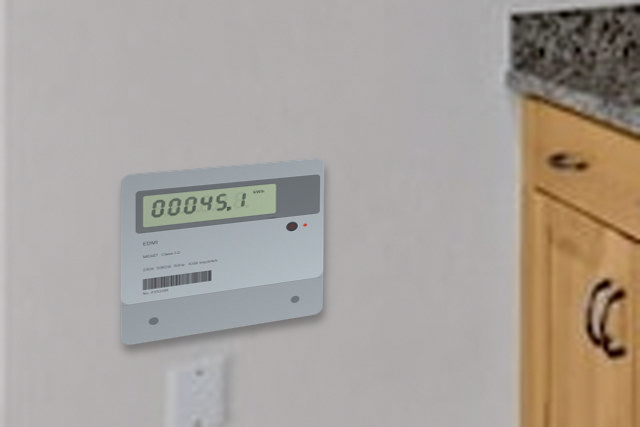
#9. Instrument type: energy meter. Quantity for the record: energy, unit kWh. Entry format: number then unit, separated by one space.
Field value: 45.1 kWh
